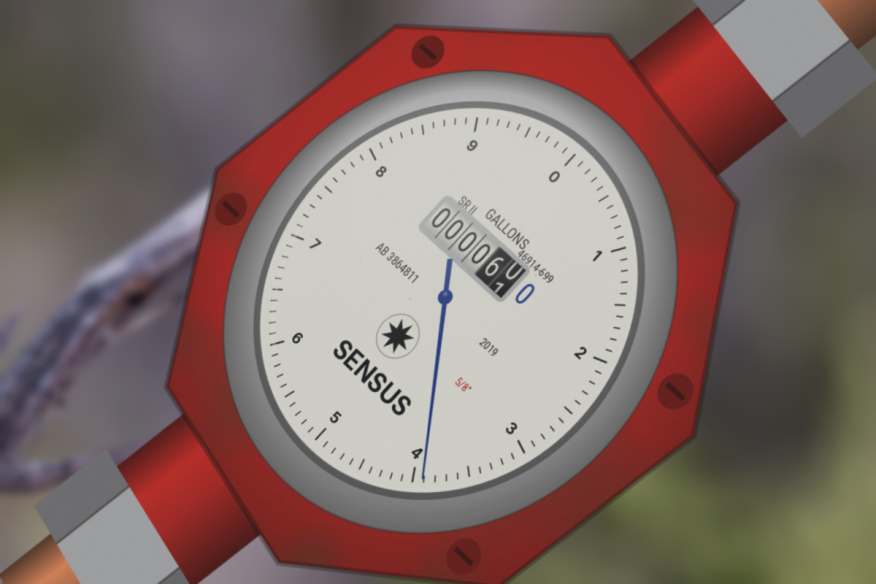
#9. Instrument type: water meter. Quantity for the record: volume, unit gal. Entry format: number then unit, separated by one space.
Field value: 603.9 gal
